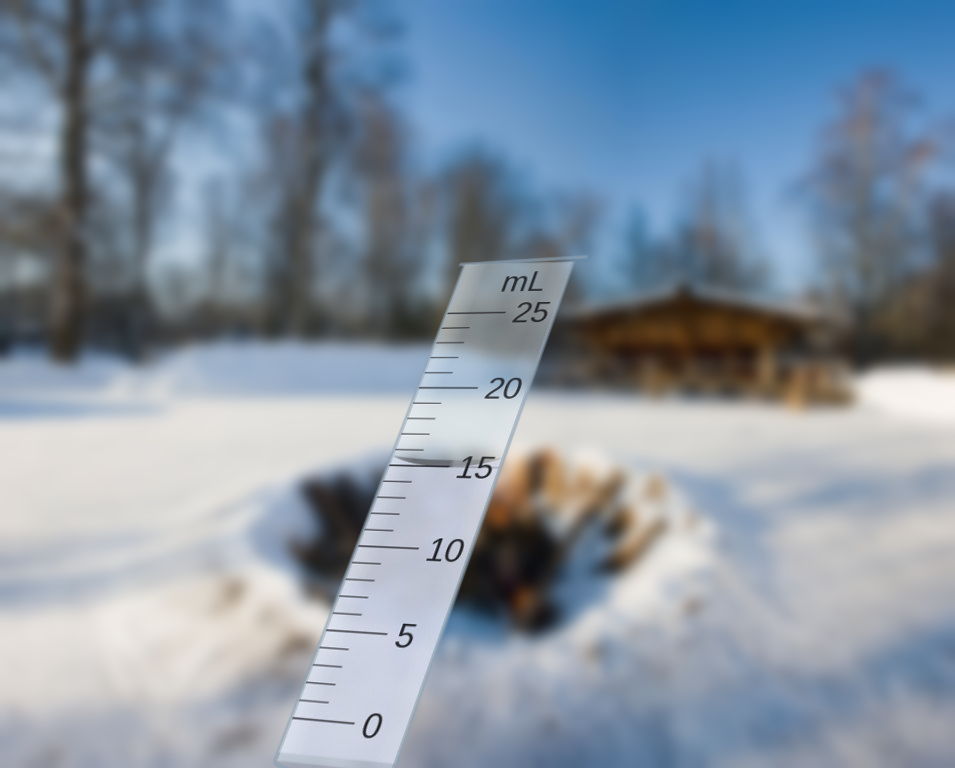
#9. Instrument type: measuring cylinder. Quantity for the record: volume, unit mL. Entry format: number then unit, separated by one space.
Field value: 15 mL
